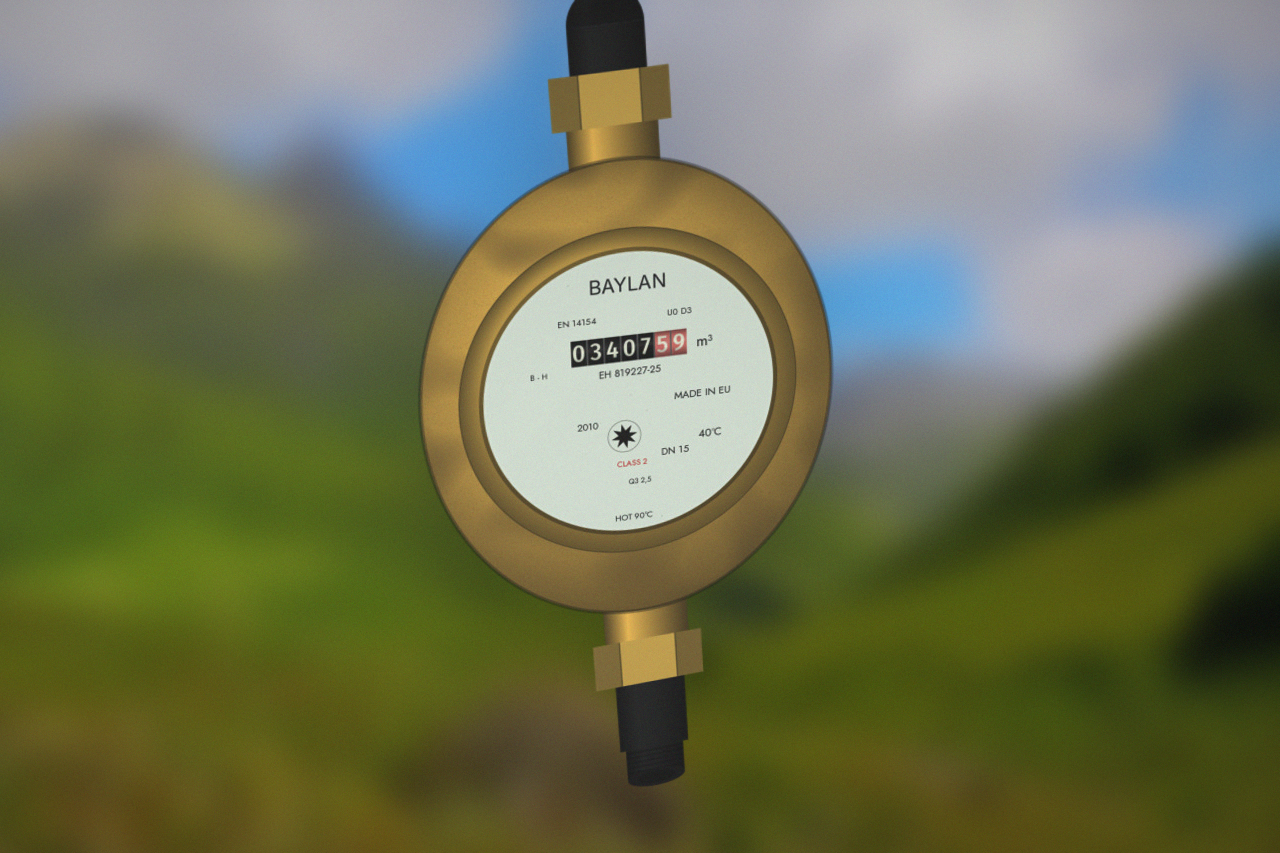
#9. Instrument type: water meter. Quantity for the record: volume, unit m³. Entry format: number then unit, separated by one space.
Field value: 3407.59 m³
